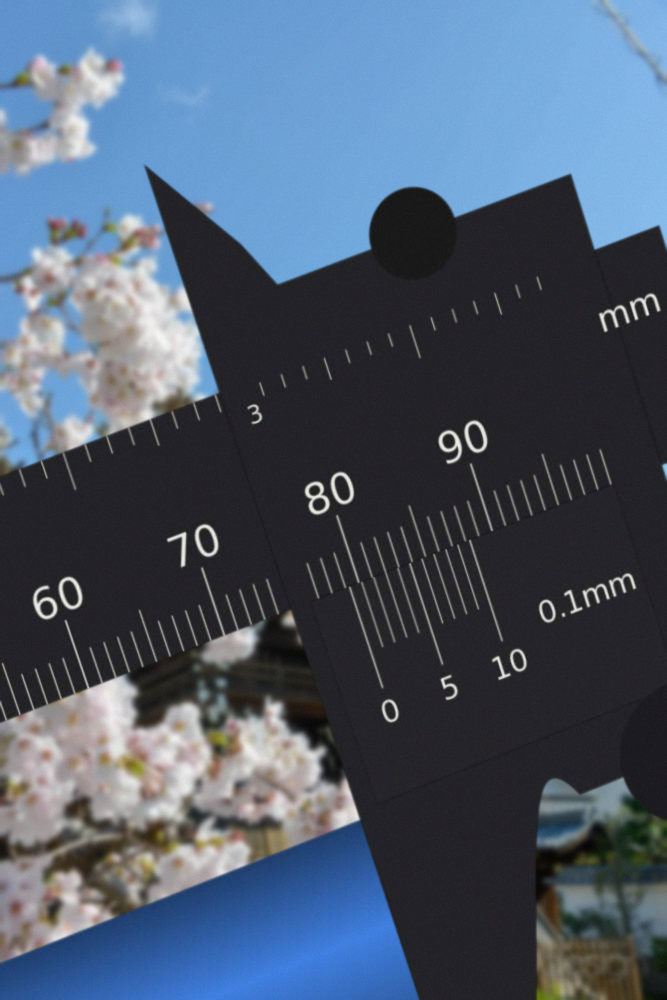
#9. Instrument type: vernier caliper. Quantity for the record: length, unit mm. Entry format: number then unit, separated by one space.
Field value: 79.3 mm
